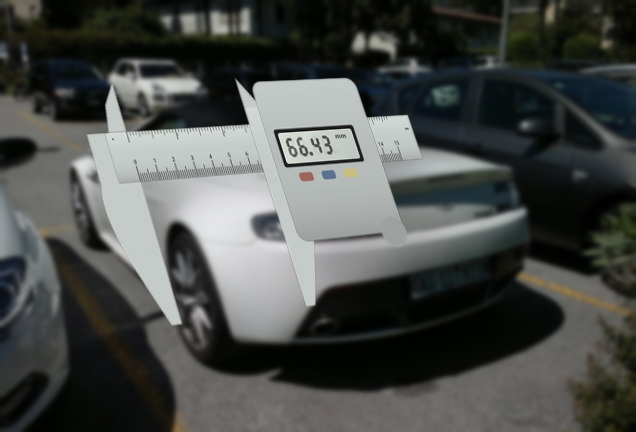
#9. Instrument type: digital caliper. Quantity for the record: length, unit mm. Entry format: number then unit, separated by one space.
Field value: 66.43 mm
